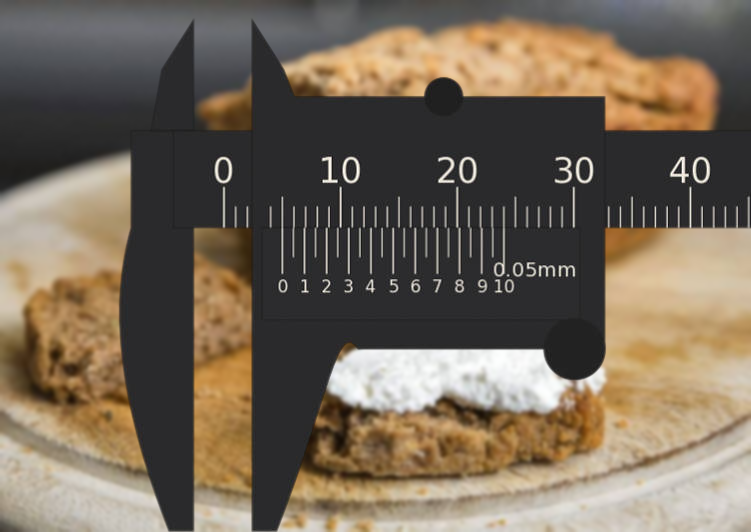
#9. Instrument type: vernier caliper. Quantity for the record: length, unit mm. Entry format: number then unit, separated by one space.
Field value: 5.0 mm
